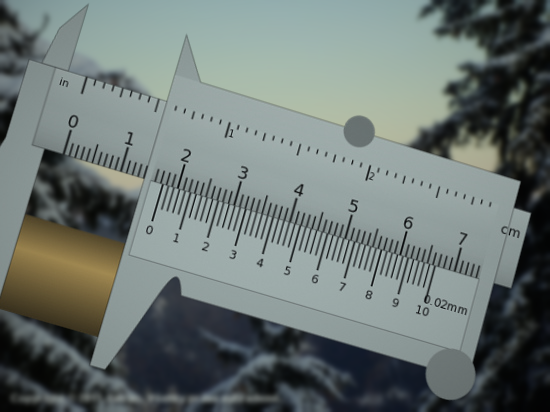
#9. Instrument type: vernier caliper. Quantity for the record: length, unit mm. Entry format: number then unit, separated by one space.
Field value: 17.4 mm
